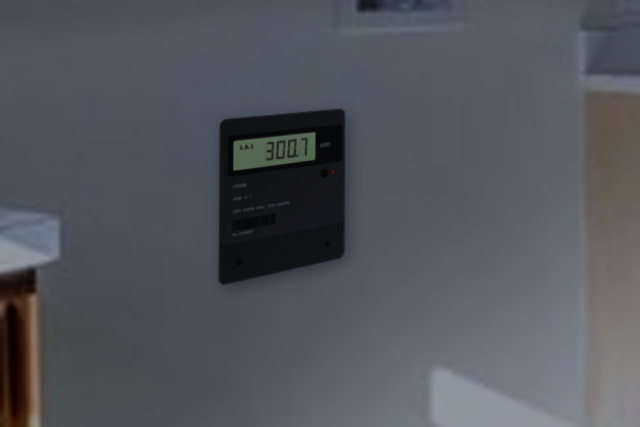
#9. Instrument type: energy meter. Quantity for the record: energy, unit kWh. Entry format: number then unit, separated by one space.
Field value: 300.7 kWh
